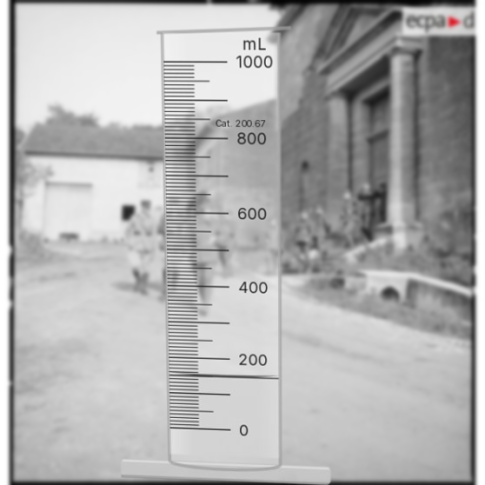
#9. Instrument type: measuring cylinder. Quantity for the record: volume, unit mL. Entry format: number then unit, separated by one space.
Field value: 150 mL
